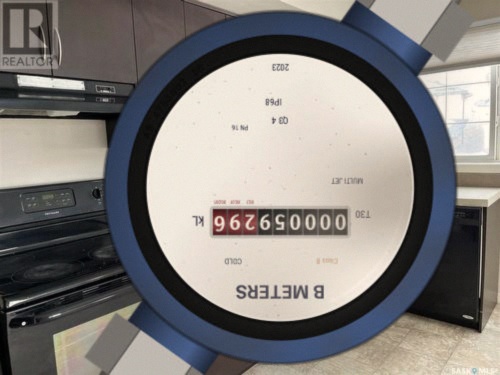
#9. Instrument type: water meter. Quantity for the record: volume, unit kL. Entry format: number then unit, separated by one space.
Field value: 59.296 kL
